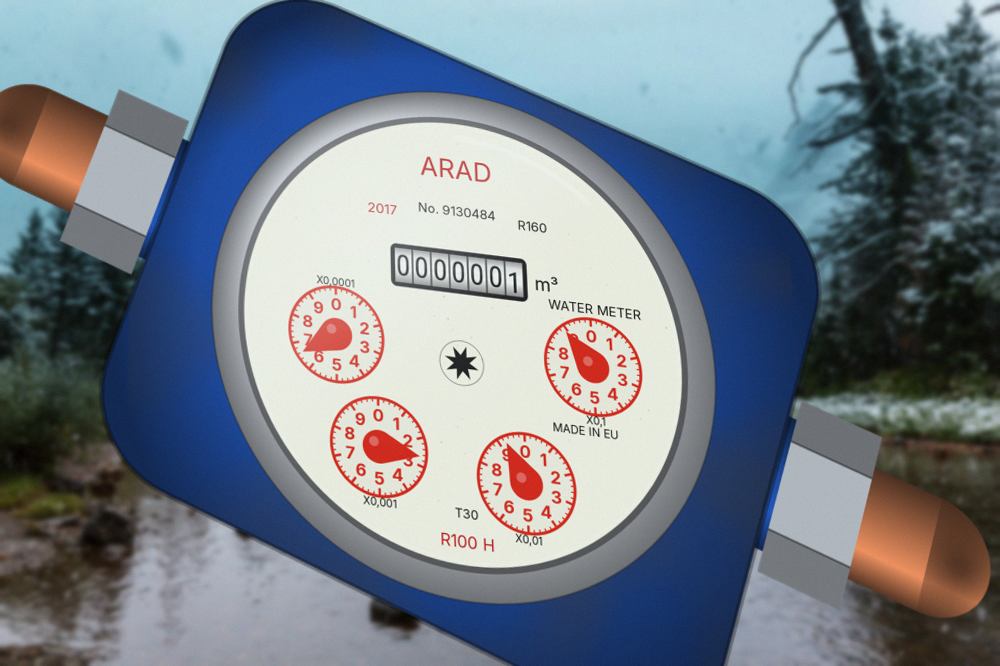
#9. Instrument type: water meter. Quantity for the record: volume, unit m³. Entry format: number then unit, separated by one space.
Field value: 0.8926 m³
